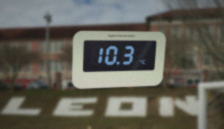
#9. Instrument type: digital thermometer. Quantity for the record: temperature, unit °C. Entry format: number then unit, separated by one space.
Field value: 10.3 °C
